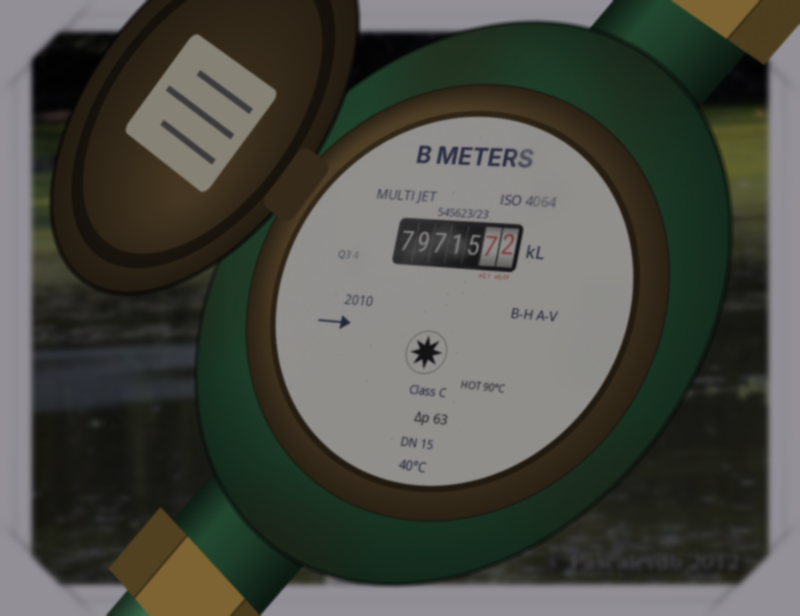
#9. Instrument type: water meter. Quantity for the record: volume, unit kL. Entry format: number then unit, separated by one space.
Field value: 79715.72 kL
